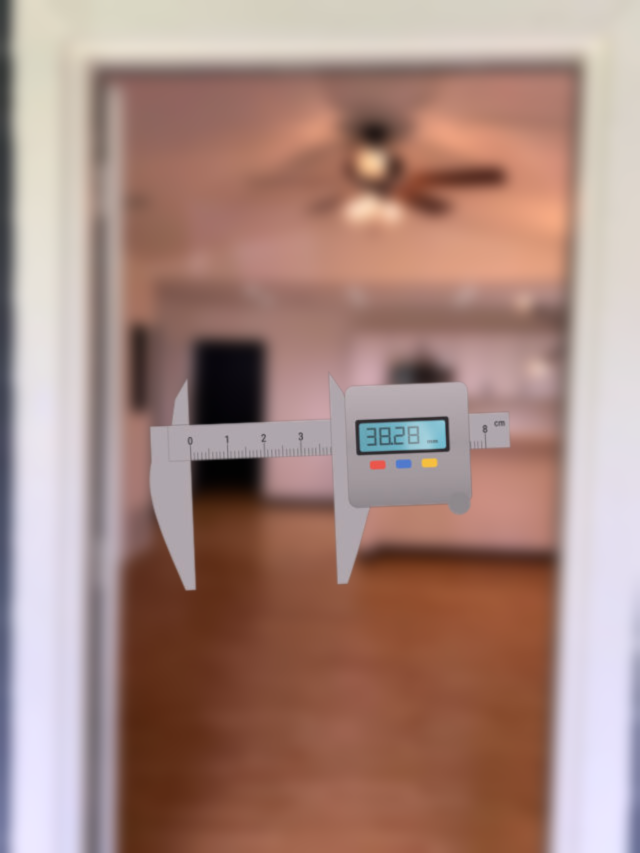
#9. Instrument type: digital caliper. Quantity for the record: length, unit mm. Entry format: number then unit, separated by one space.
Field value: 38.28 mm
